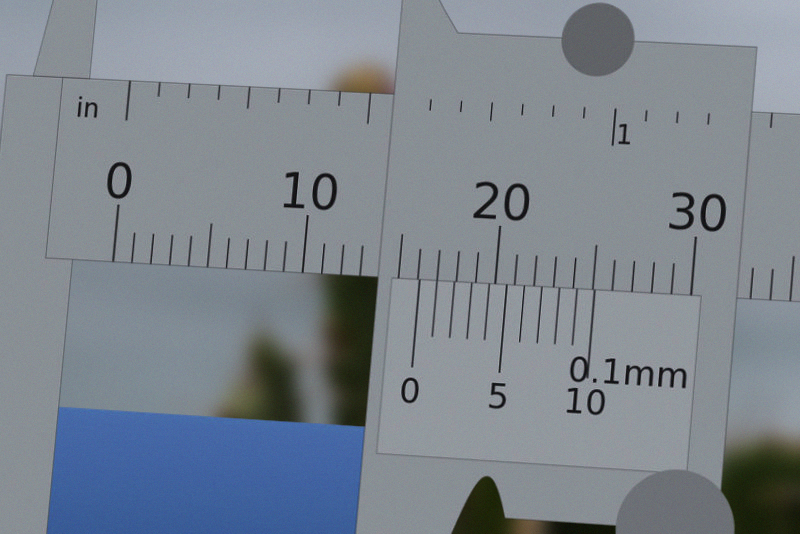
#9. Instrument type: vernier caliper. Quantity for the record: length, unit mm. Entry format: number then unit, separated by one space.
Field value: 16.1 mm
